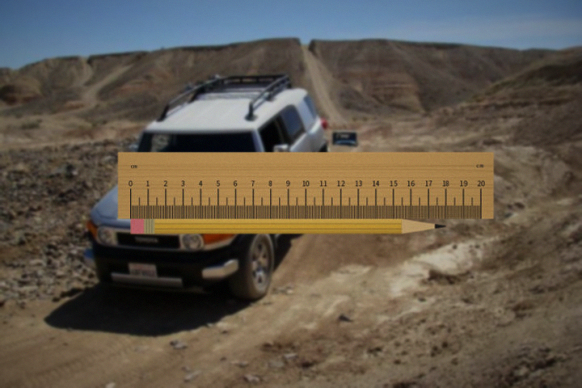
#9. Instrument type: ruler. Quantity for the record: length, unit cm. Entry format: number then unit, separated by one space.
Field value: 18 cm
